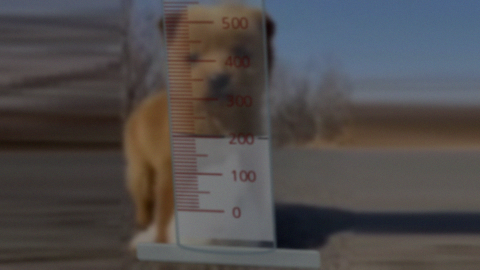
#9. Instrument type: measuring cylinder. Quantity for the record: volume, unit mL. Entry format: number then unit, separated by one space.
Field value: 200 mL
